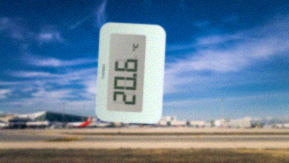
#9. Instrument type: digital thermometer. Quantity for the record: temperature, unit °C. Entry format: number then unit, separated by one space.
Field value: 20.6 °C
